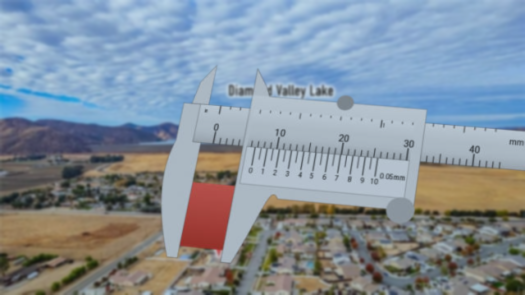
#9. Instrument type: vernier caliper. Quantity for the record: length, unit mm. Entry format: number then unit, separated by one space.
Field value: 6.6 mm
